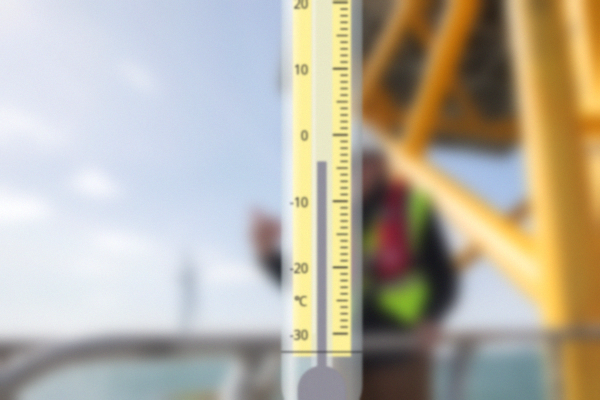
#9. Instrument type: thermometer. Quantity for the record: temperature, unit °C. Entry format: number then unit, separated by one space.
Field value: -4 °C
